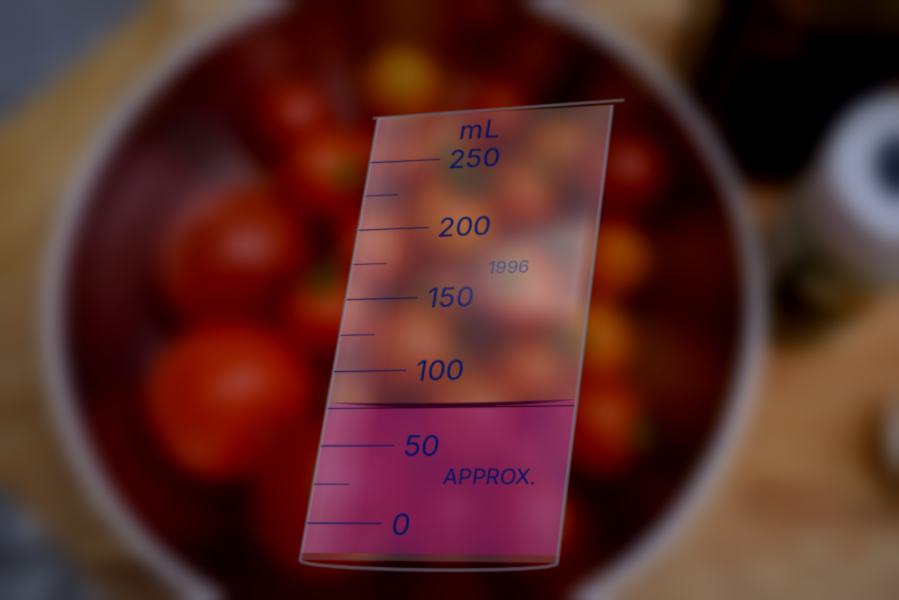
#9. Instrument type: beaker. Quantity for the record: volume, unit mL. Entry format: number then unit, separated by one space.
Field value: 75 mL
